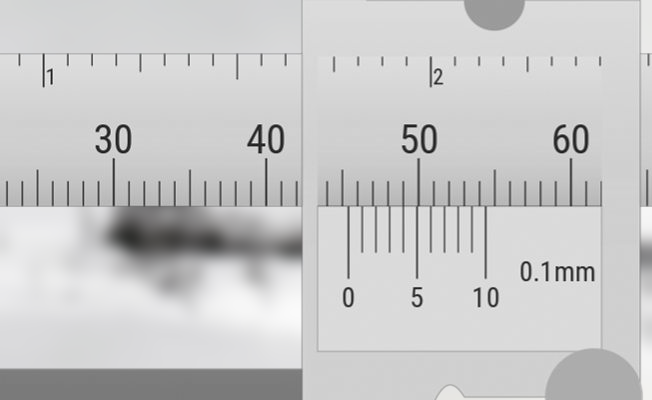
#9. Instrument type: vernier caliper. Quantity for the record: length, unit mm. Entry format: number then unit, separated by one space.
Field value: 45.4 mm
